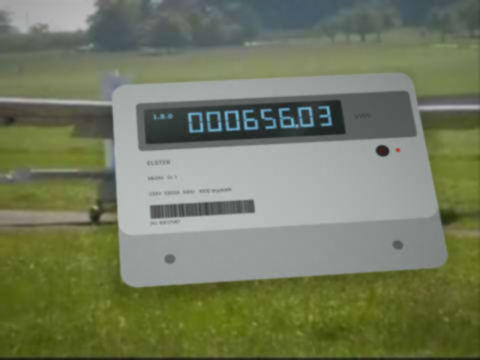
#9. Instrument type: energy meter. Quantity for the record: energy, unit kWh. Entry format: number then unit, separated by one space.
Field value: 656.03 kWh
